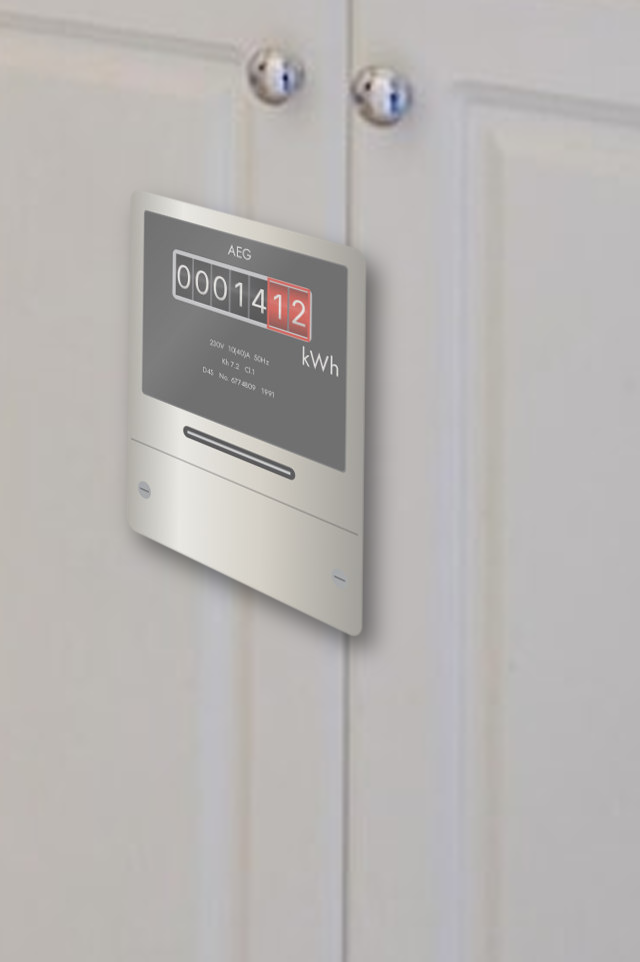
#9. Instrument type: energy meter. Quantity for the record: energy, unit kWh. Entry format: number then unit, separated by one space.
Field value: 14.12 kWh
